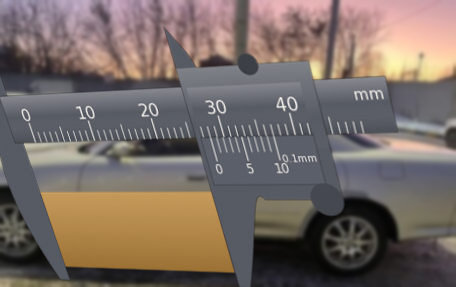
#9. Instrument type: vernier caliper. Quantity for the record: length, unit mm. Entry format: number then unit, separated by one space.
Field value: 28.0 mm
